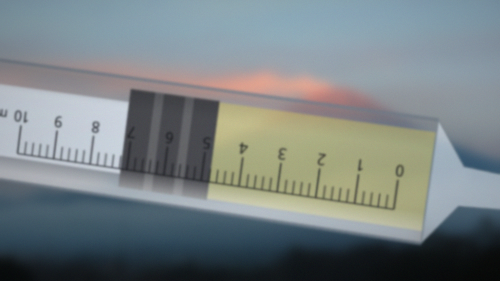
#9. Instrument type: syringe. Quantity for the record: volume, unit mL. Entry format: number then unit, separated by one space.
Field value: 4.8 mL
